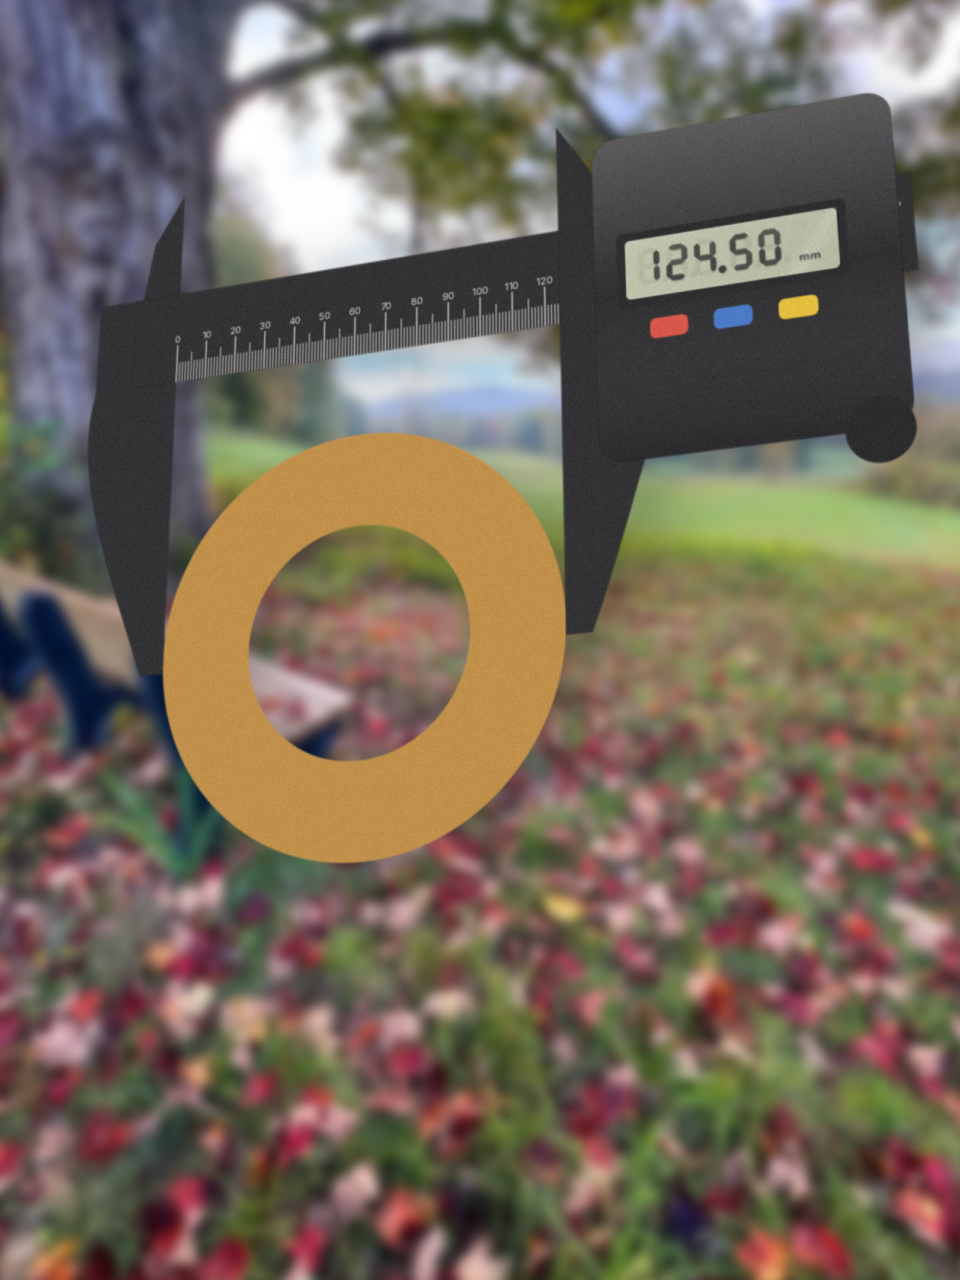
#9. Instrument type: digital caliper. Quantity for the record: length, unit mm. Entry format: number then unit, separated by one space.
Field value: 124.50 mm
